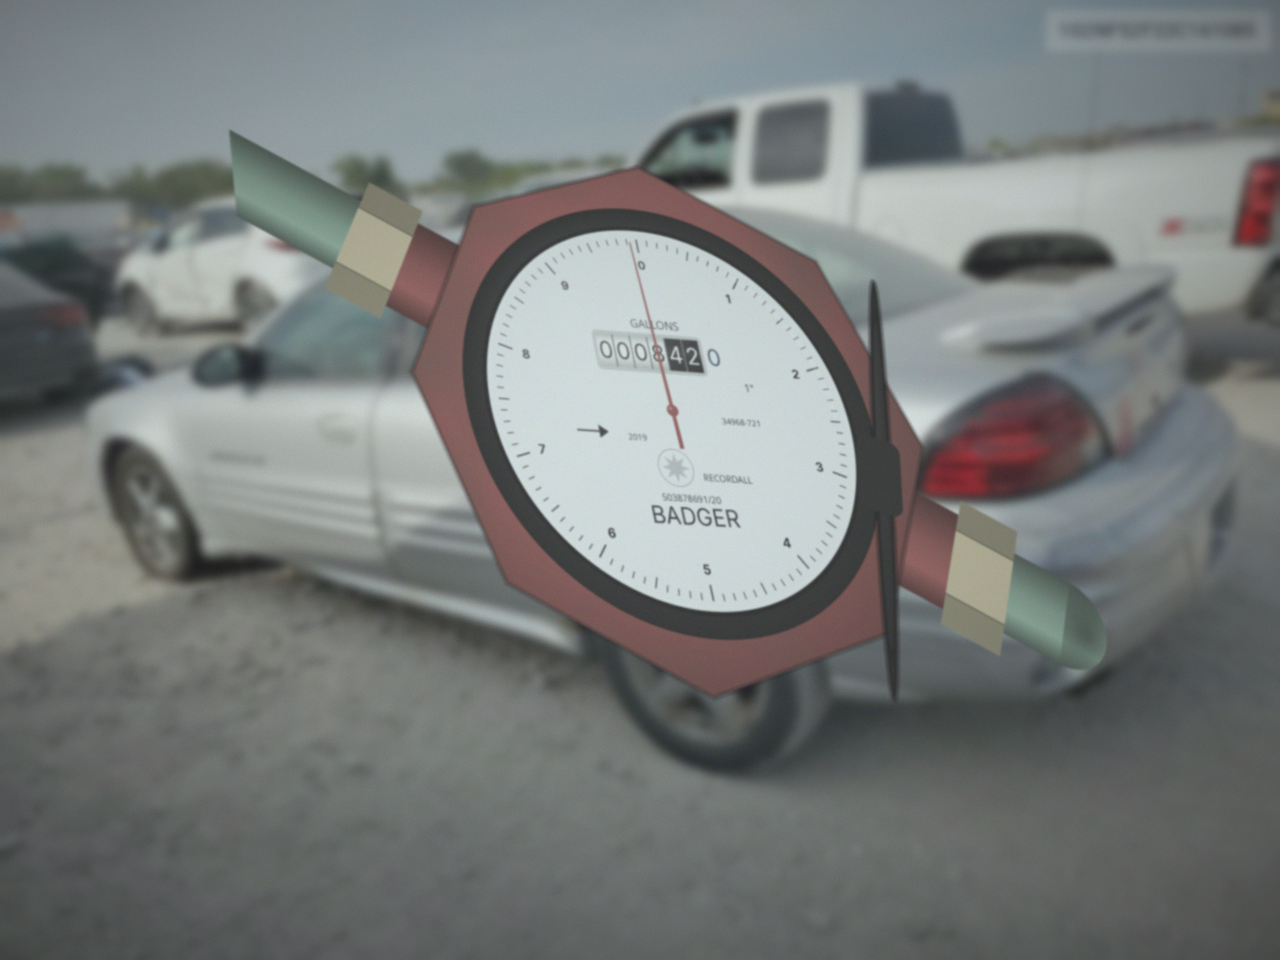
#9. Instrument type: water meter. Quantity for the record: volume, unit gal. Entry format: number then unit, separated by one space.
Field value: 8419.9 gal
